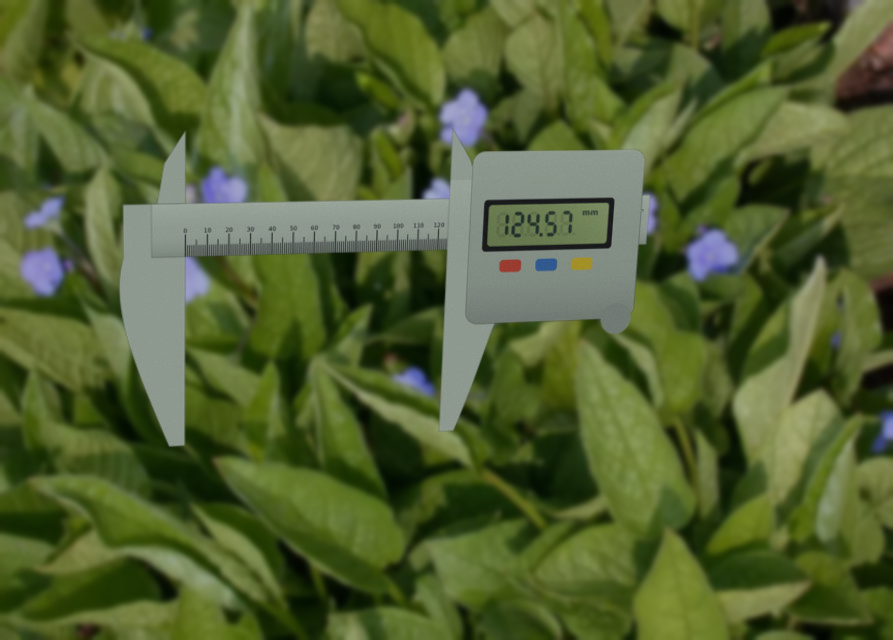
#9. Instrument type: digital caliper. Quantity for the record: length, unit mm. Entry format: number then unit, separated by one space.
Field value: 124.57 mm
